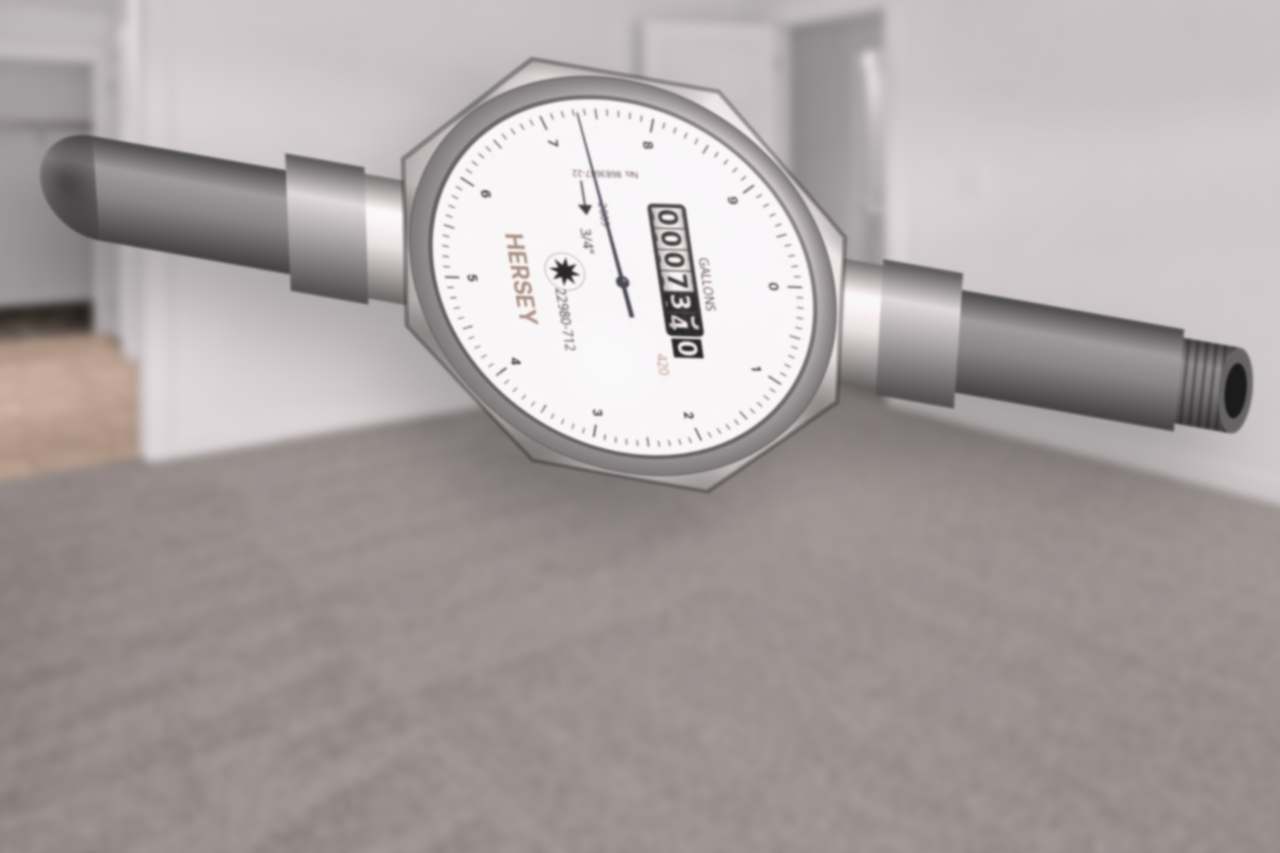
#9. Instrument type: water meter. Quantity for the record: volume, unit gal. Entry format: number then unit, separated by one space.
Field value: 7337.3 gal
